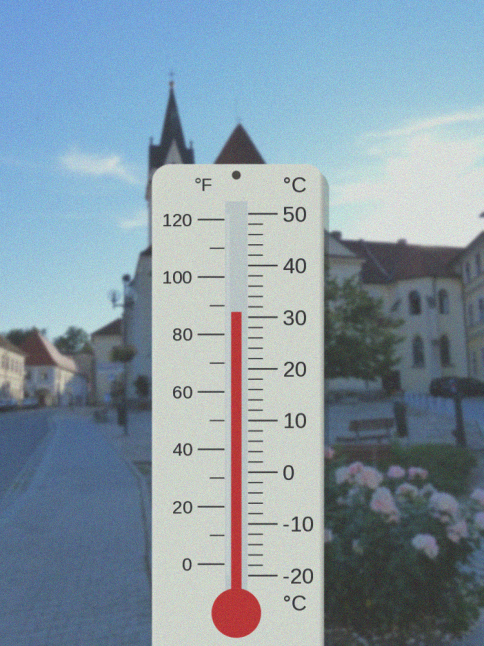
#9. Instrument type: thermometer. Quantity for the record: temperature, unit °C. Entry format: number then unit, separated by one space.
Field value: 31 °C
